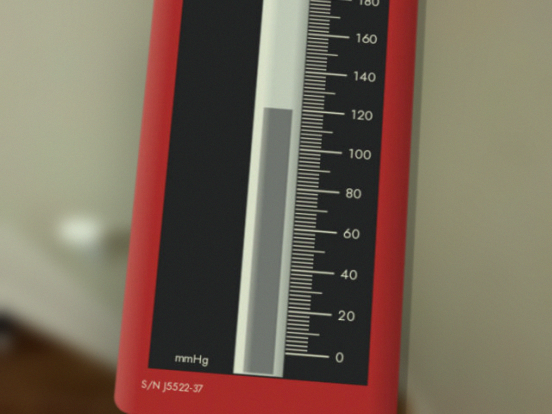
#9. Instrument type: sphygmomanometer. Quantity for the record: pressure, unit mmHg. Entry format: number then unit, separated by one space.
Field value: 120 mmHg
